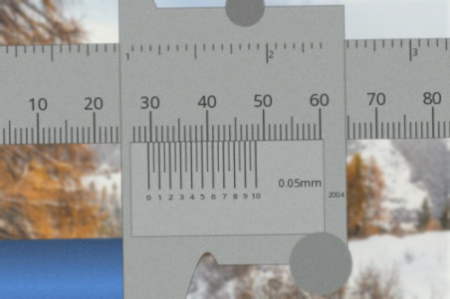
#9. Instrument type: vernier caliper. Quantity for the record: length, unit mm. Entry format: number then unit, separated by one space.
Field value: 29.5 mm
